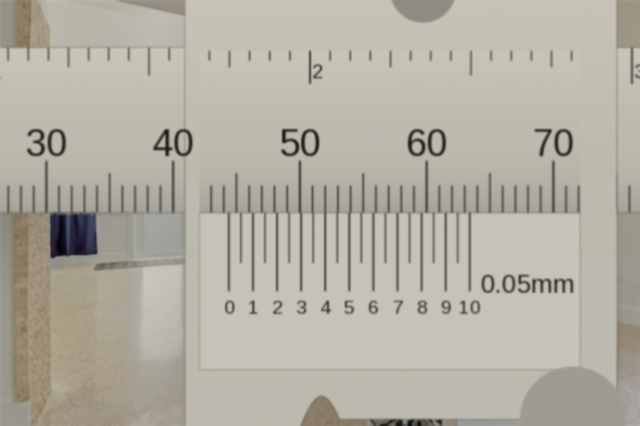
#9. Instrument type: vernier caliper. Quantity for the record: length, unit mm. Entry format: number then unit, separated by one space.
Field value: 44.4 mm
